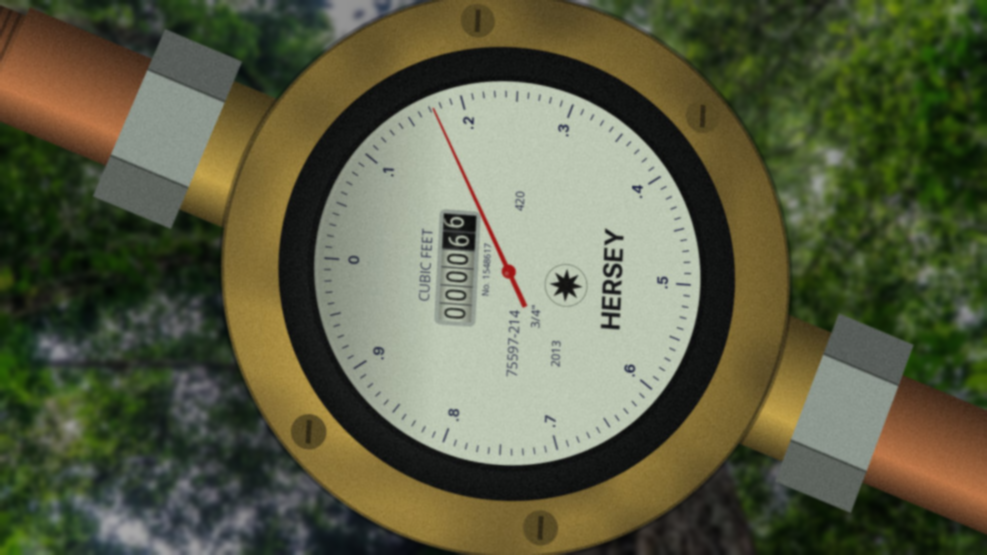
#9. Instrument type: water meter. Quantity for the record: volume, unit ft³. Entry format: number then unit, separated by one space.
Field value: 66.17 ft³
